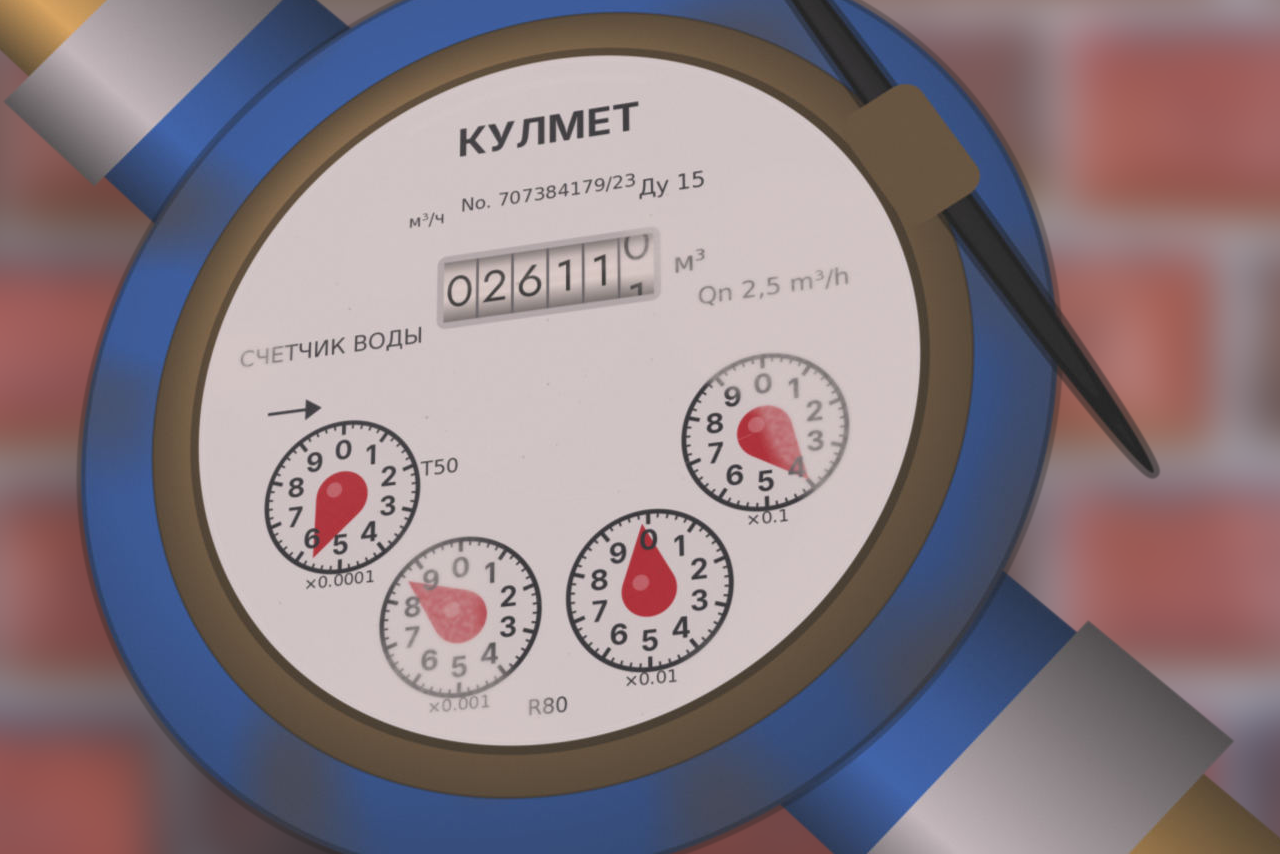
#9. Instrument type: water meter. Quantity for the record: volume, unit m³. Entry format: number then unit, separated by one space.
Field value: 26110.3985 m³
